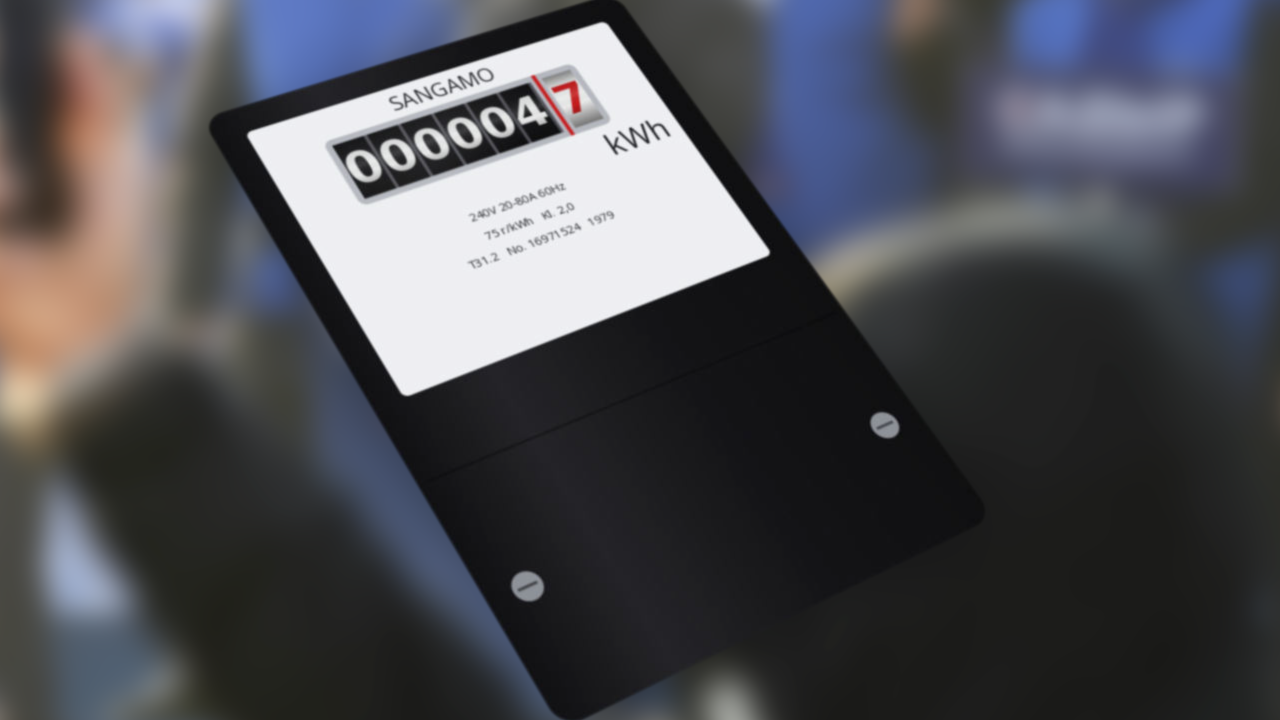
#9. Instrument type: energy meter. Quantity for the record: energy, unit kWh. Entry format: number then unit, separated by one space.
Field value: 4.7 kWh
